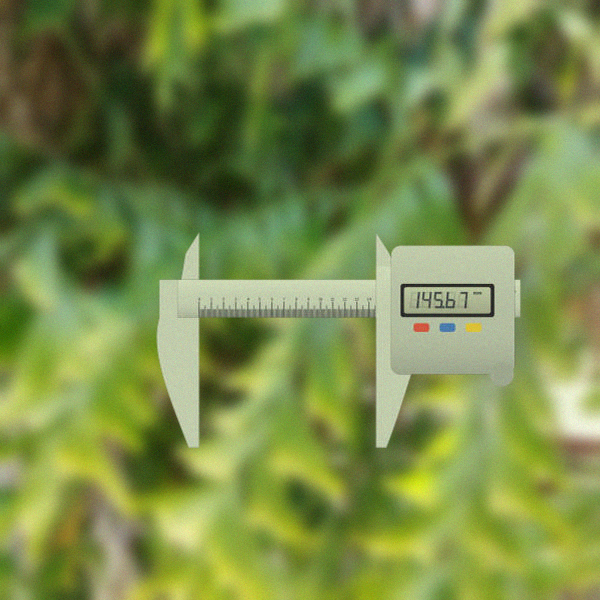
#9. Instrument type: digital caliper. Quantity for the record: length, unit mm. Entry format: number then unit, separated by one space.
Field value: 145.67 mm
